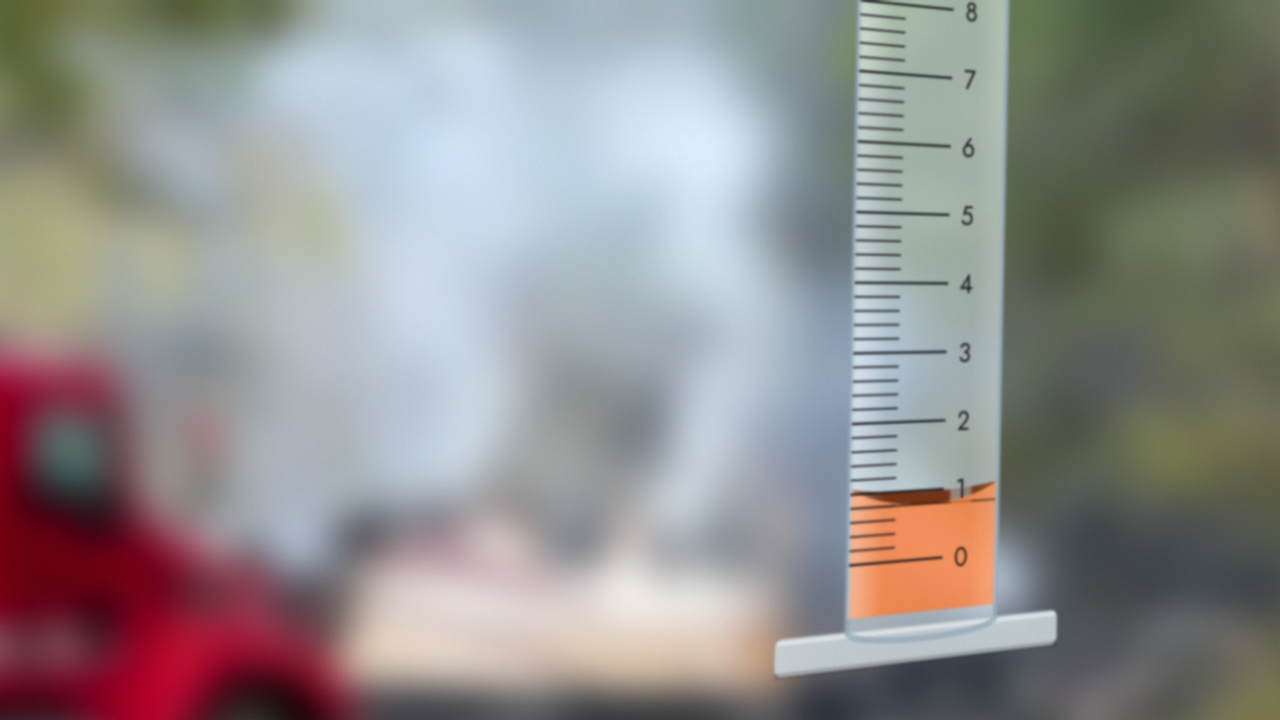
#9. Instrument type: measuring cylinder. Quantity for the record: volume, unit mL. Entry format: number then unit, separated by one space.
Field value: 0.8 mL
